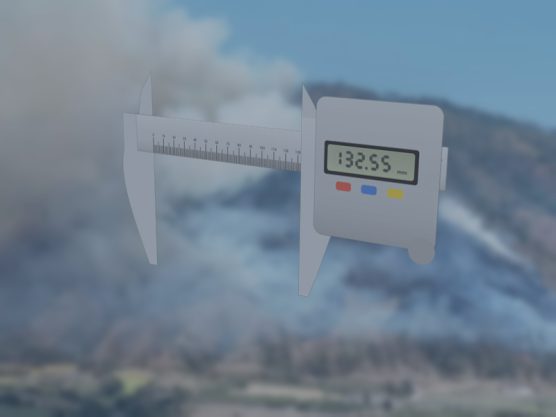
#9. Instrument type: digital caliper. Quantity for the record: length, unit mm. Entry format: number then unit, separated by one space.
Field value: 132.55 mm
